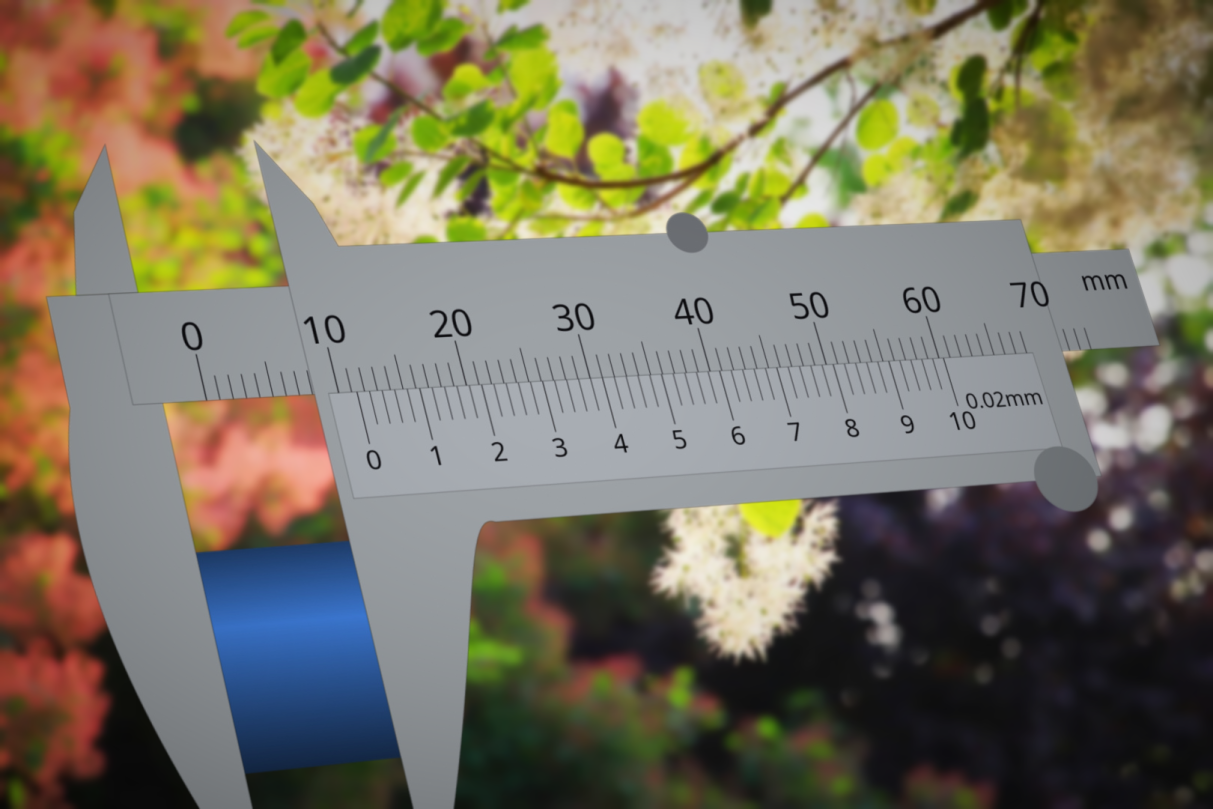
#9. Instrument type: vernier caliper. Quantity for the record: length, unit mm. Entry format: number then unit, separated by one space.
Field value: 11.4 mm
